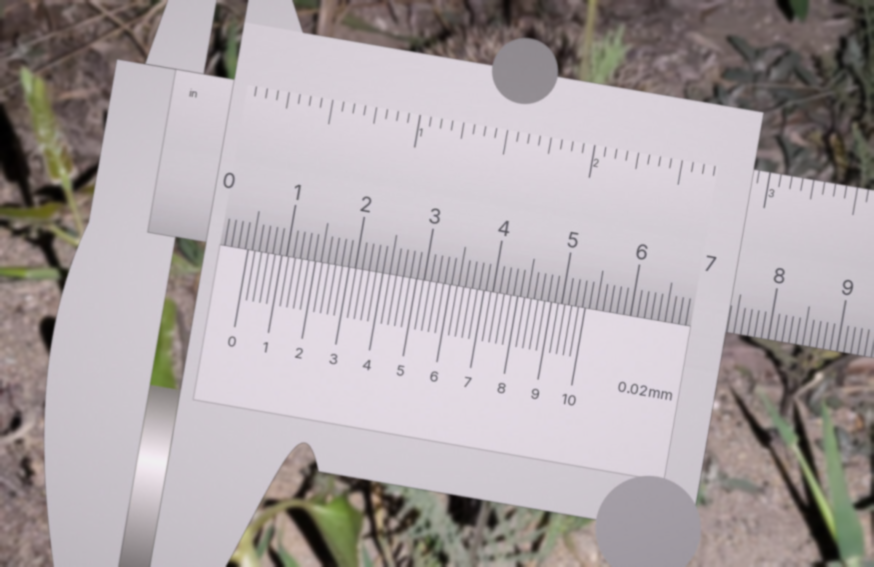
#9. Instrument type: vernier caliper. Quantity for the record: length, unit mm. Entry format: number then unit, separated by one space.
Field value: 4.4 mm
